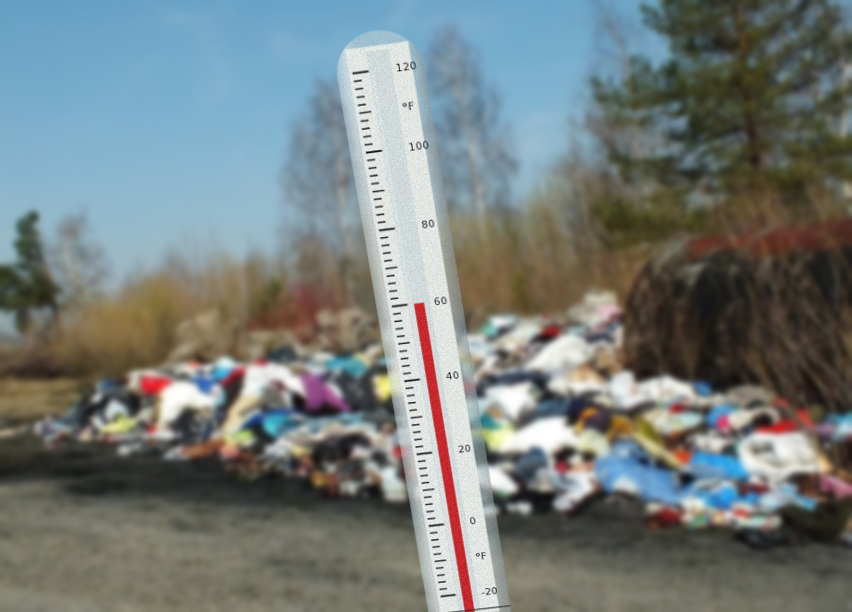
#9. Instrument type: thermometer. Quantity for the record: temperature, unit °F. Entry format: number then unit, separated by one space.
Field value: 60 °F
